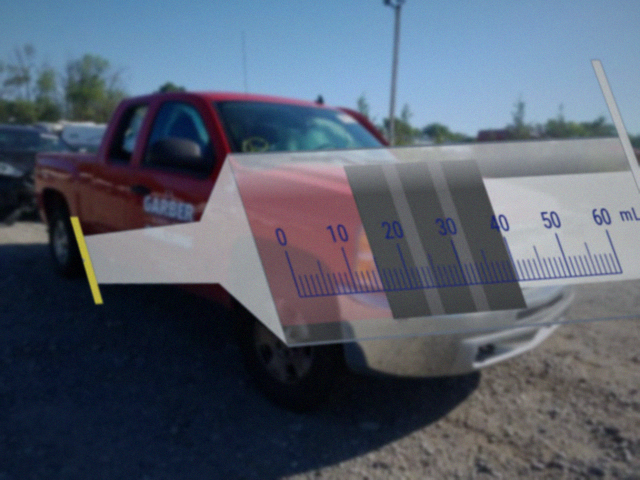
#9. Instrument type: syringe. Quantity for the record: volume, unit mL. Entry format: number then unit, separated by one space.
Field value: 15 mL
